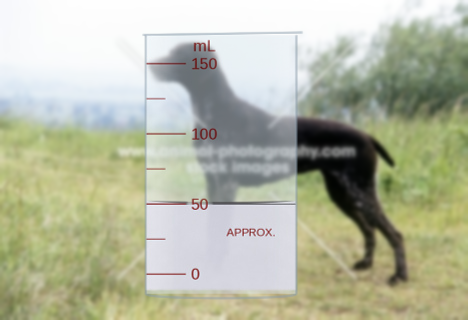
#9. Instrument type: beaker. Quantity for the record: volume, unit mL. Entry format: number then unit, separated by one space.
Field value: 50 mL
